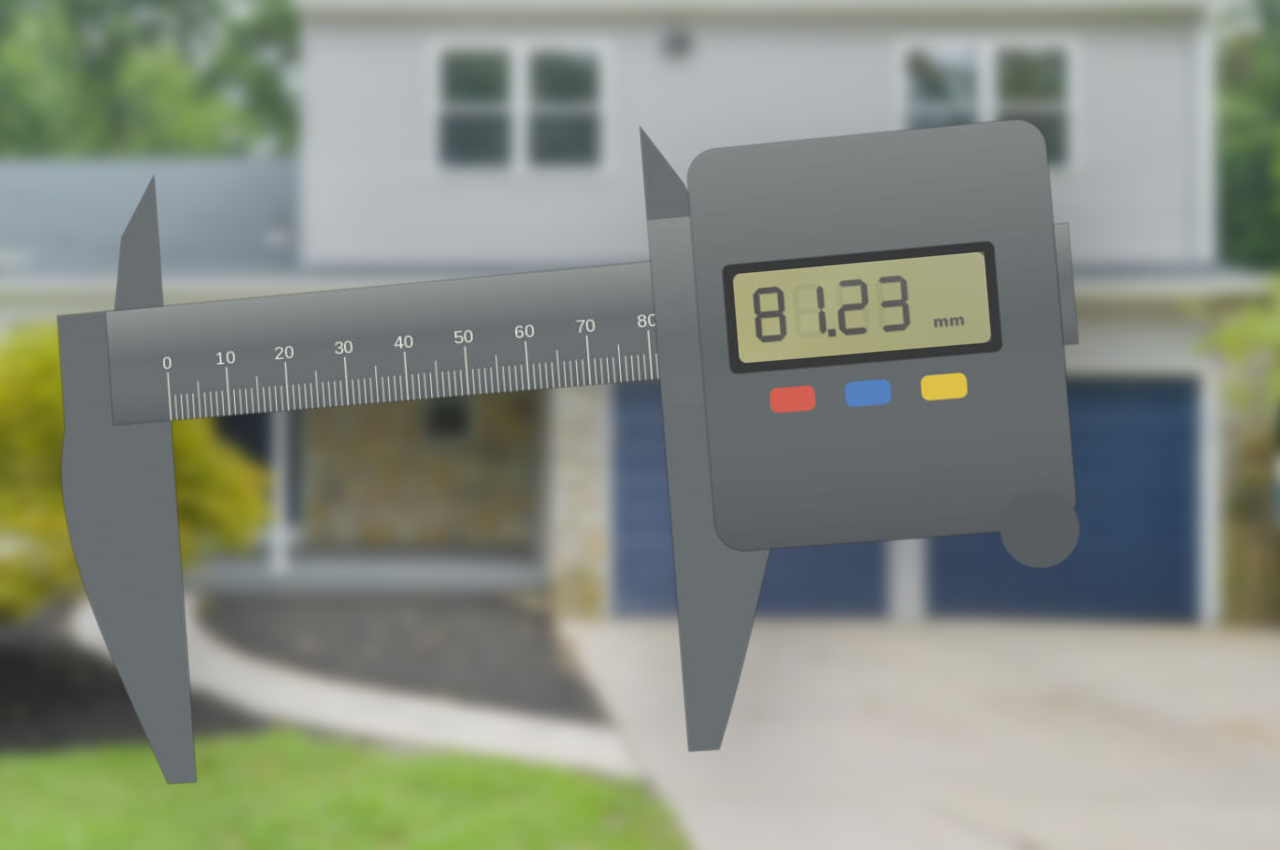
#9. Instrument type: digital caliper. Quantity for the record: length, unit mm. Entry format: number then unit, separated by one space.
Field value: 81.23 mm
